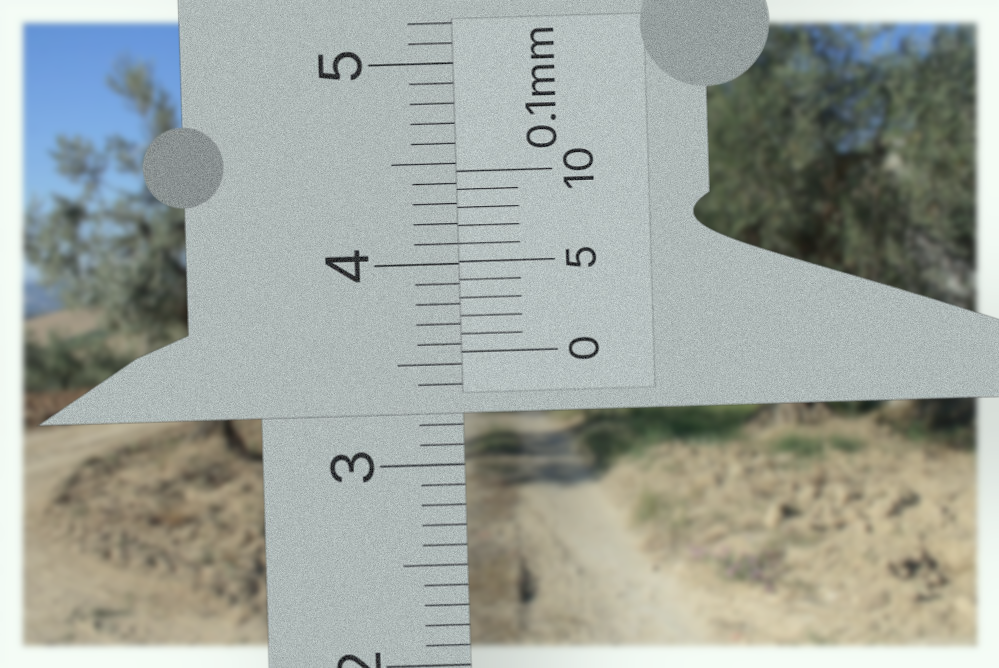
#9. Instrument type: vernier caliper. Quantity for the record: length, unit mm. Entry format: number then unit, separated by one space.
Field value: 35.6 mm
